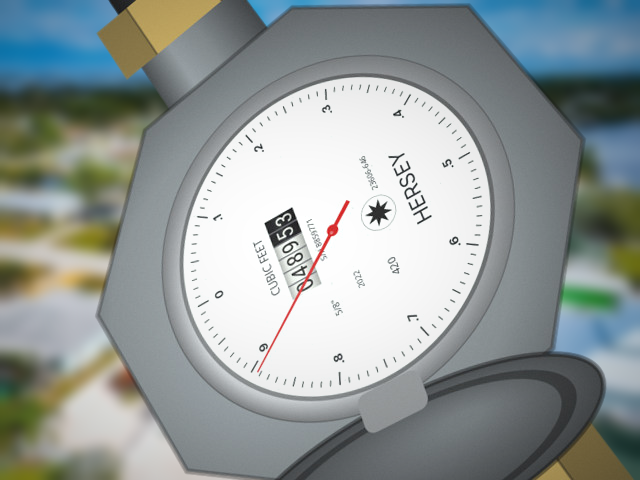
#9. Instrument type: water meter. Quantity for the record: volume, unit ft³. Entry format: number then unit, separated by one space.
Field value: 48952.89 ft³
